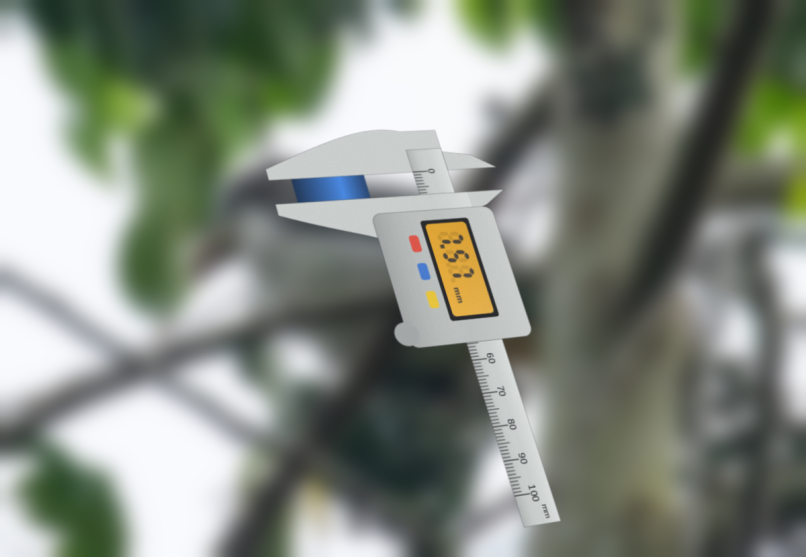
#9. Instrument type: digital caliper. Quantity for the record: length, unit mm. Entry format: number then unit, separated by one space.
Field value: 7.57 mm
